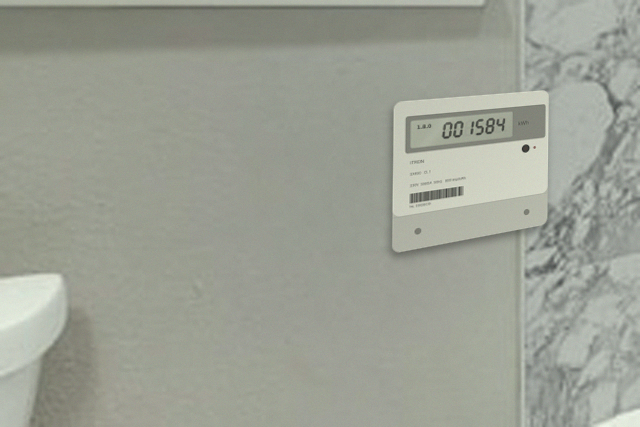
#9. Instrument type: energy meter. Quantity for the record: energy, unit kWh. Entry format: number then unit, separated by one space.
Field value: 1584 kWh
